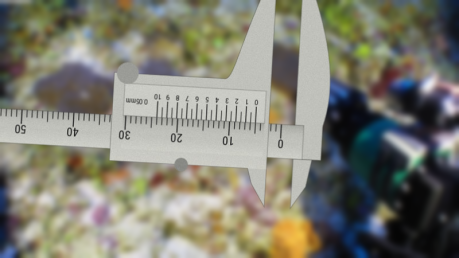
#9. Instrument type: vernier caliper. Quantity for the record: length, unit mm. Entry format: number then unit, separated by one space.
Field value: 5.0 mm
